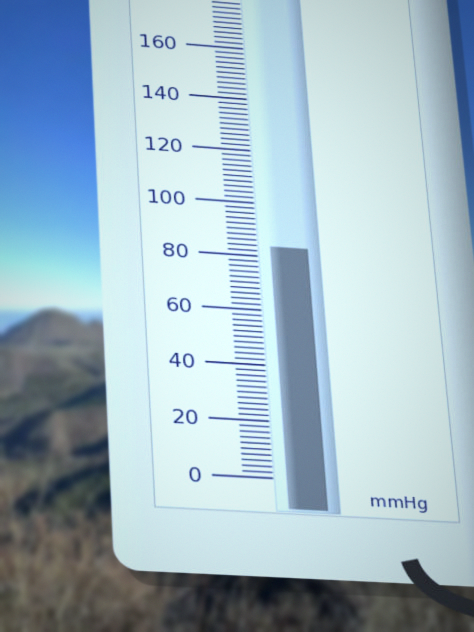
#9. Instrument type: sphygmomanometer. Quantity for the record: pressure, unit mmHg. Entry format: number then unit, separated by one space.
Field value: 84 mmHg
